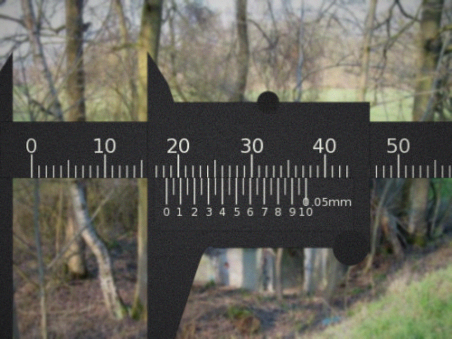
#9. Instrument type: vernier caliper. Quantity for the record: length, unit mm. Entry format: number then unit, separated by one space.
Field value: 18.4 mm
